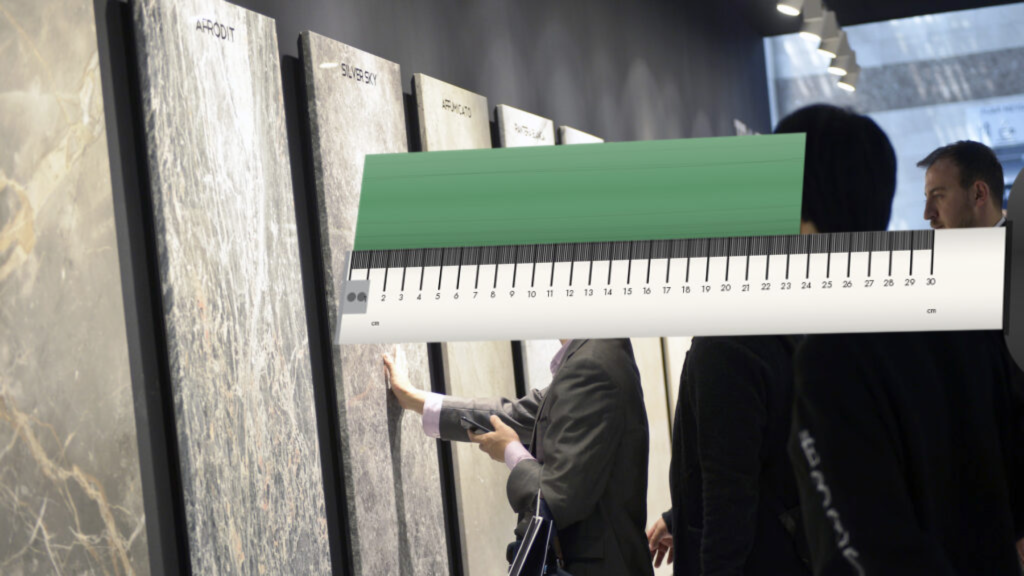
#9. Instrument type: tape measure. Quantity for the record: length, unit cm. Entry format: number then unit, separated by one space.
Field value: 23.5 cm
